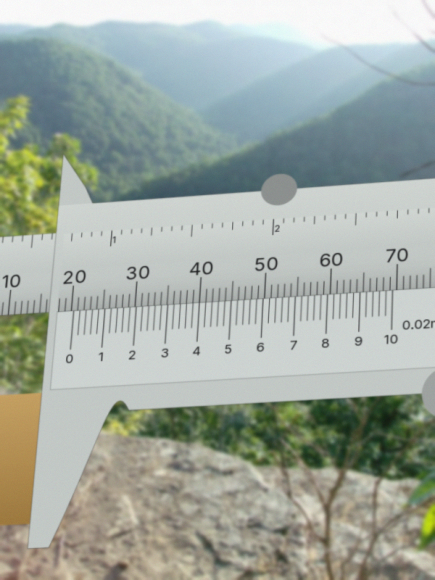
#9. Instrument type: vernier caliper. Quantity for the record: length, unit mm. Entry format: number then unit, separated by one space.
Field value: 20.4 mm
